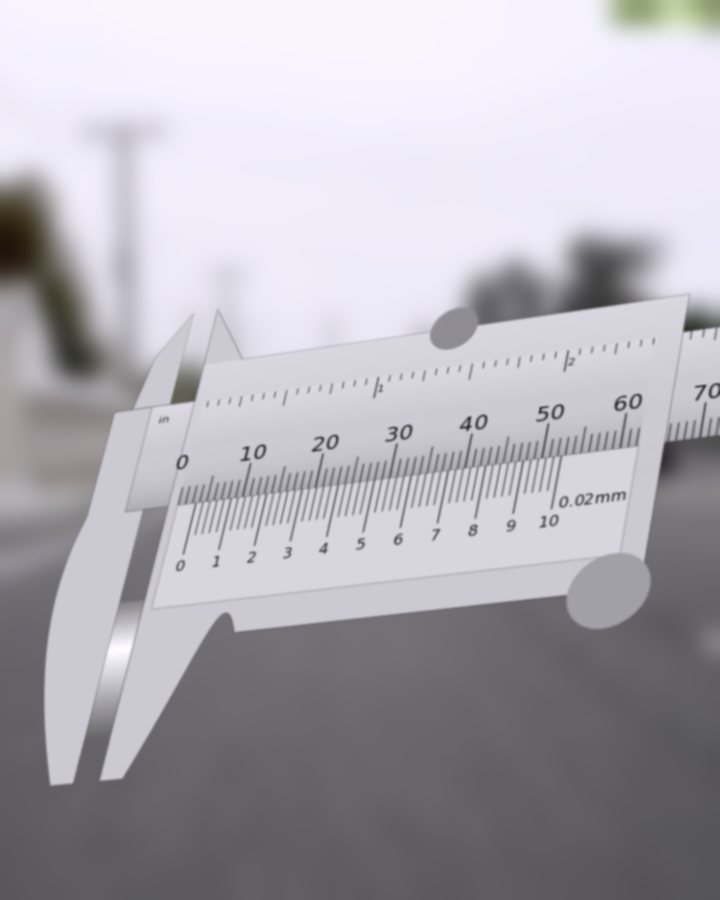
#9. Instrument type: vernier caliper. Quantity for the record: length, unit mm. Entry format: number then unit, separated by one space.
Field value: 3.5 mm
